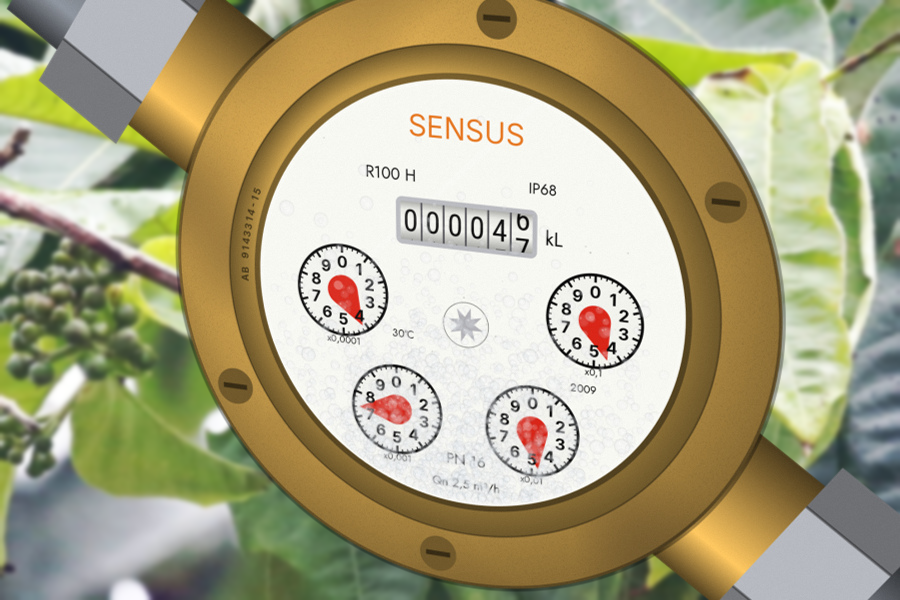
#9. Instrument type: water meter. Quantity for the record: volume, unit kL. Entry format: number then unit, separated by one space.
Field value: 46.4474 kL
